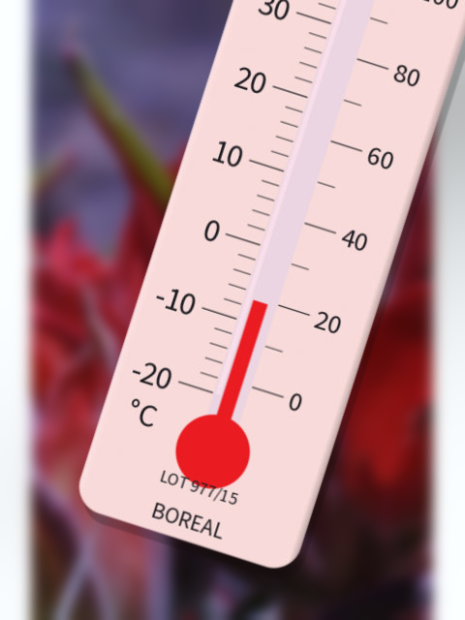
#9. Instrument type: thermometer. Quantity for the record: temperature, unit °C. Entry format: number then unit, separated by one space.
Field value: -7 °C
